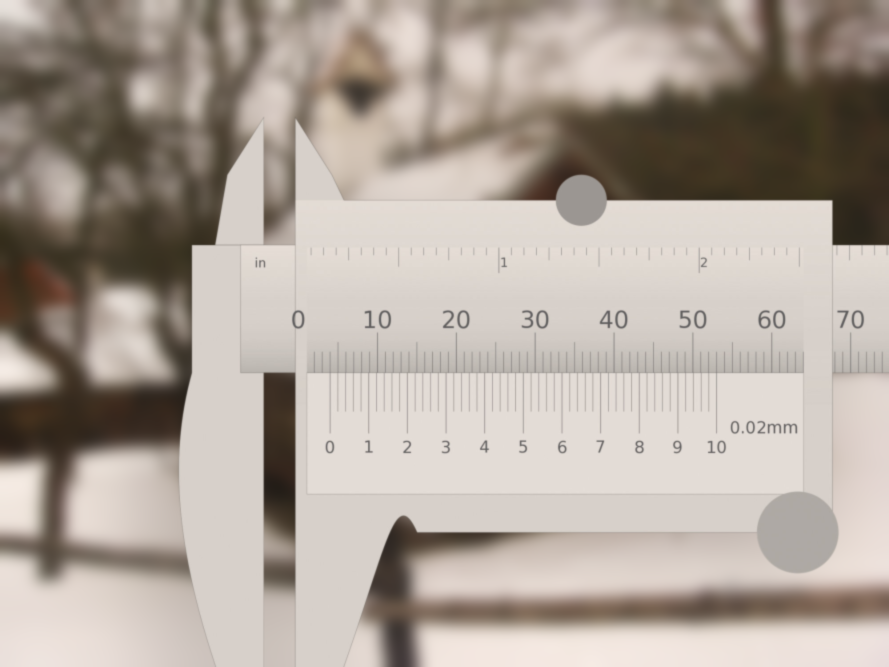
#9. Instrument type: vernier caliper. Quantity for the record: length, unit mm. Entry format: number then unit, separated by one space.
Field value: 4.0 mm
